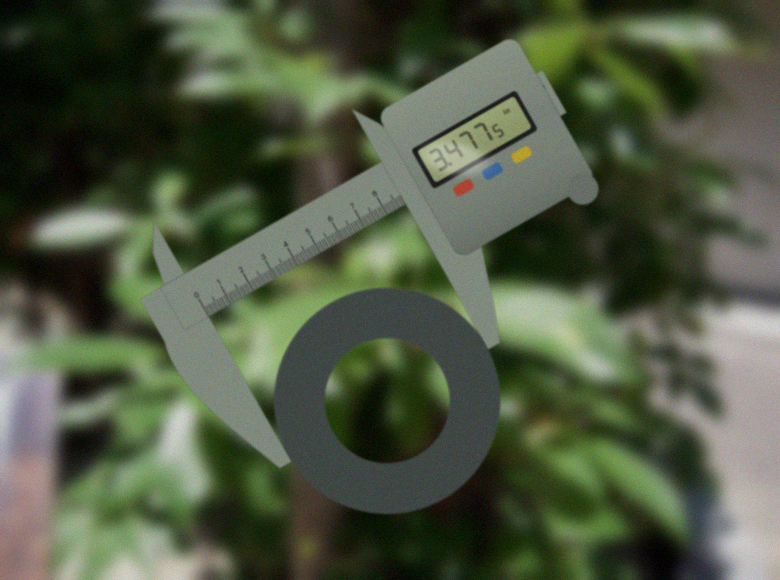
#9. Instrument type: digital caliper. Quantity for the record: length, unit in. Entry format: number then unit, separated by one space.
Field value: 3.4775 in
